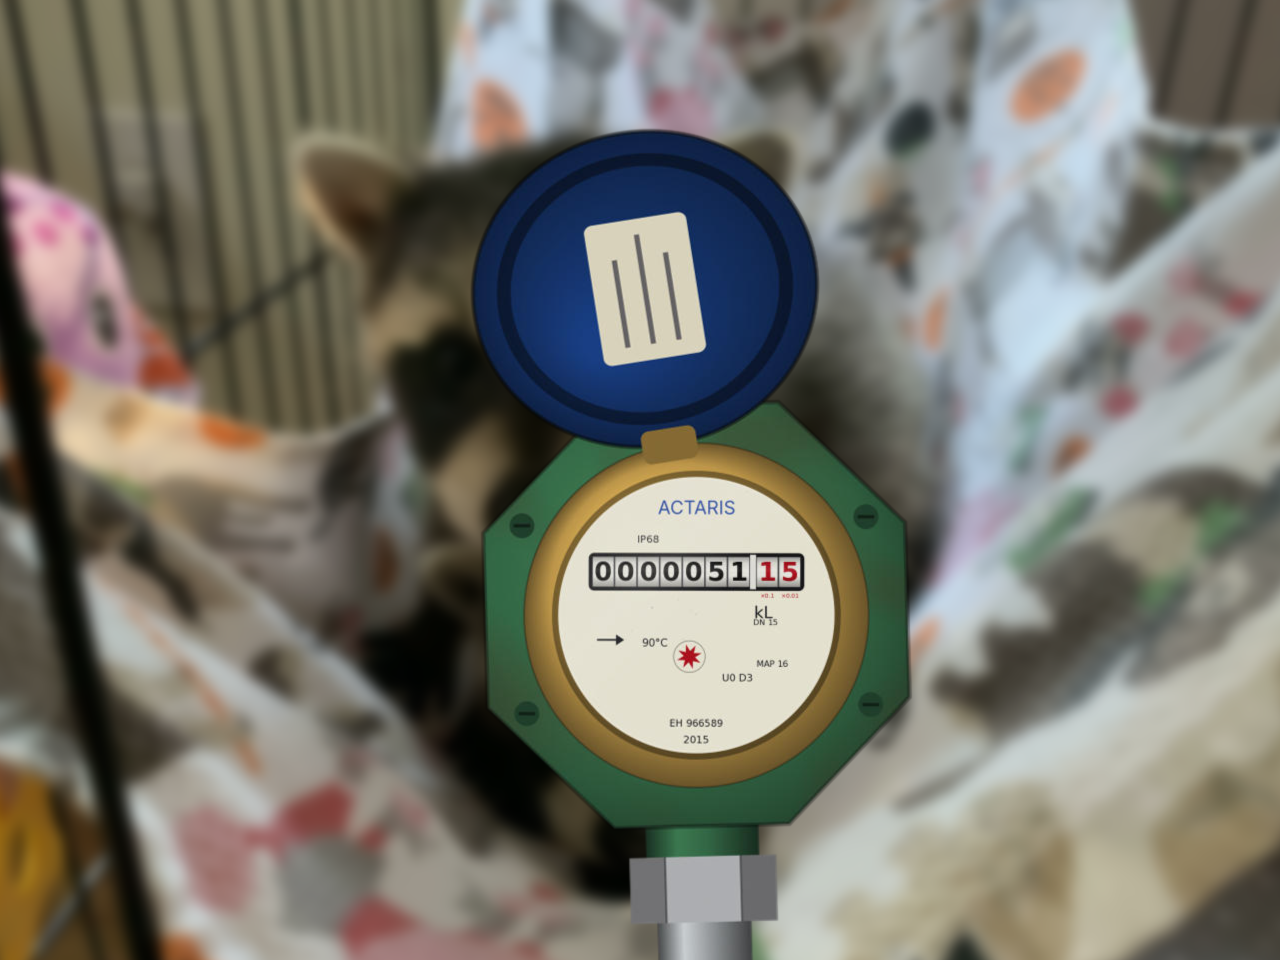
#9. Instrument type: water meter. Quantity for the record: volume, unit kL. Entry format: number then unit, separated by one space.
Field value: 51.15 kL
